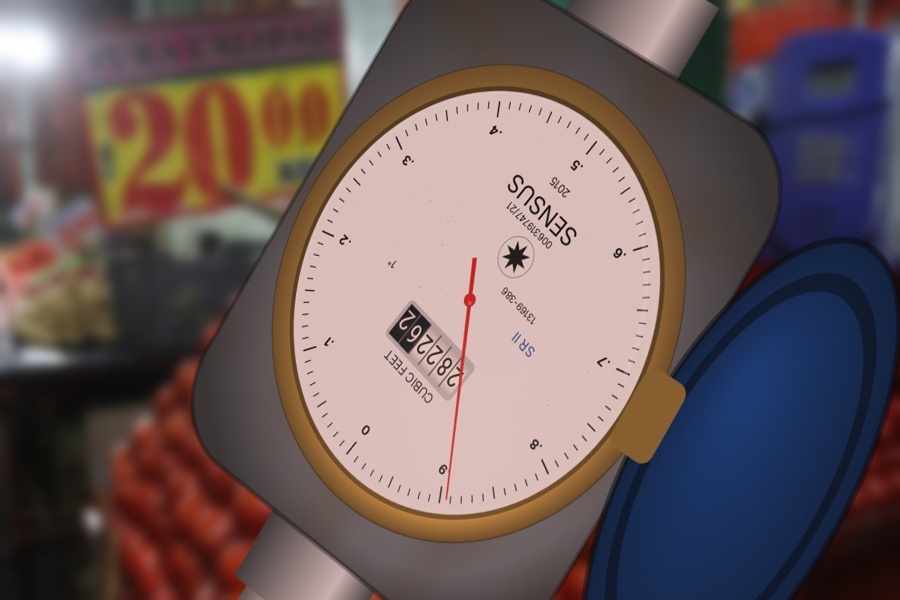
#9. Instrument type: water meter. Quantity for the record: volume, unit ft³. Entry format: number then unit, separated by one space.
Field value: 282261.89 ft³
